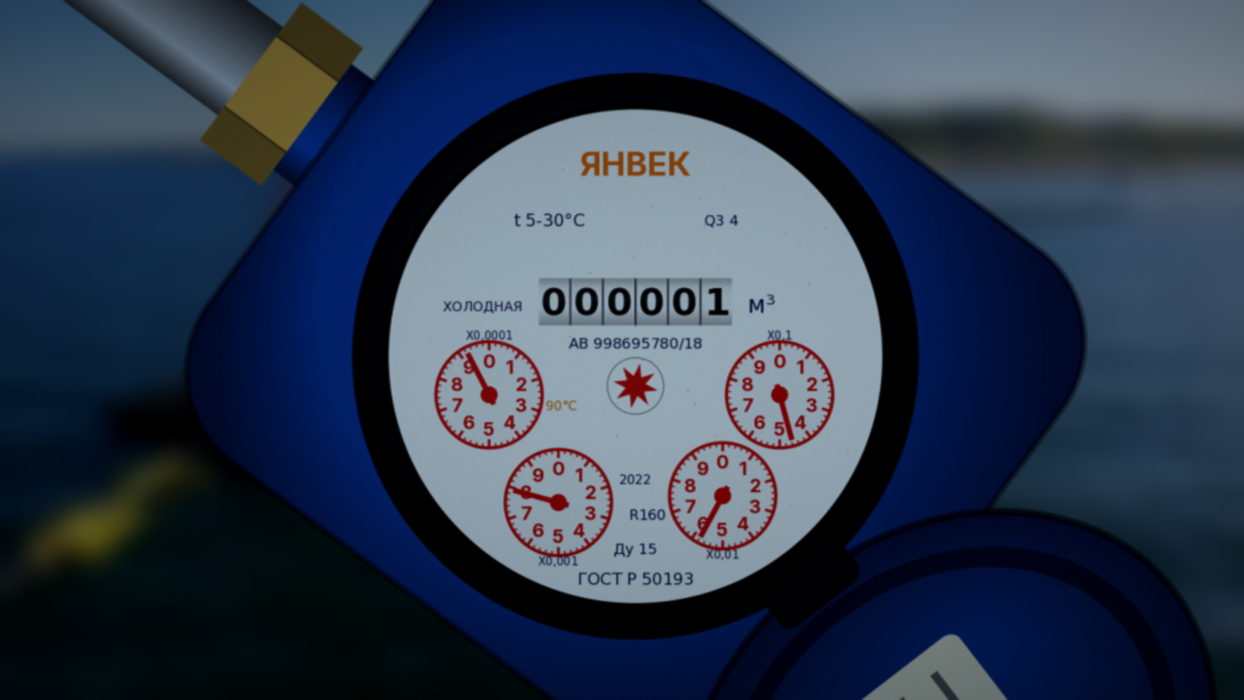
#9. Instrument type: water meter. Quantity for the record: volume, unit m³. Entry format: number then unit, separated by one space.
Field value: 1.4579 m³
